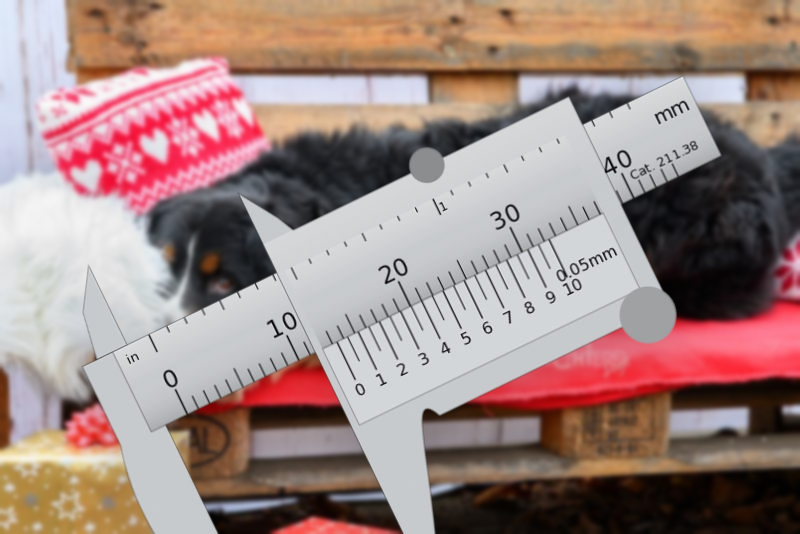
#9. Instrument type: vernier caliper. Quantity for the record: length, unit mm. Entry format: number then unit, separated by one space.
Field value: 13.4 mm
